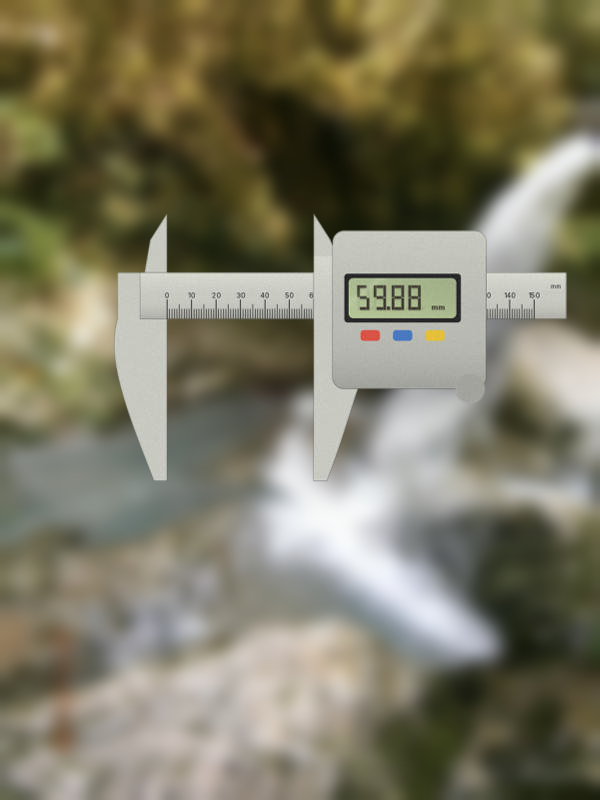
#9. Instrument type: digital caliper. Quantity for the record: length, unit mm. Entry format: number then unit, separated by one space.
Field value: 59.88 mm
